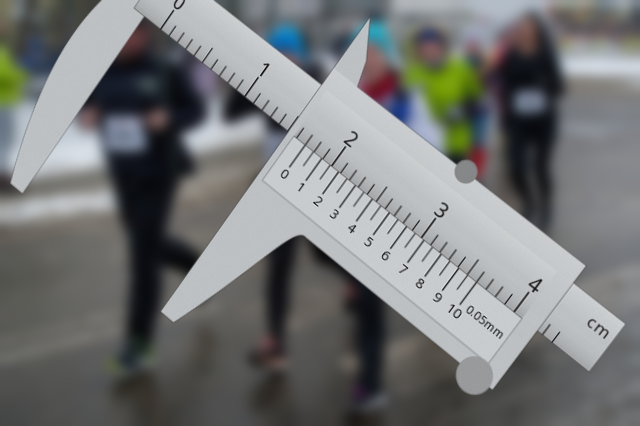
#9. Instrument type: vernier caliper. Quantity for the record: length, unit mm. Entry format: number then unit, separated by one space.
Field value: 17.0 mm
